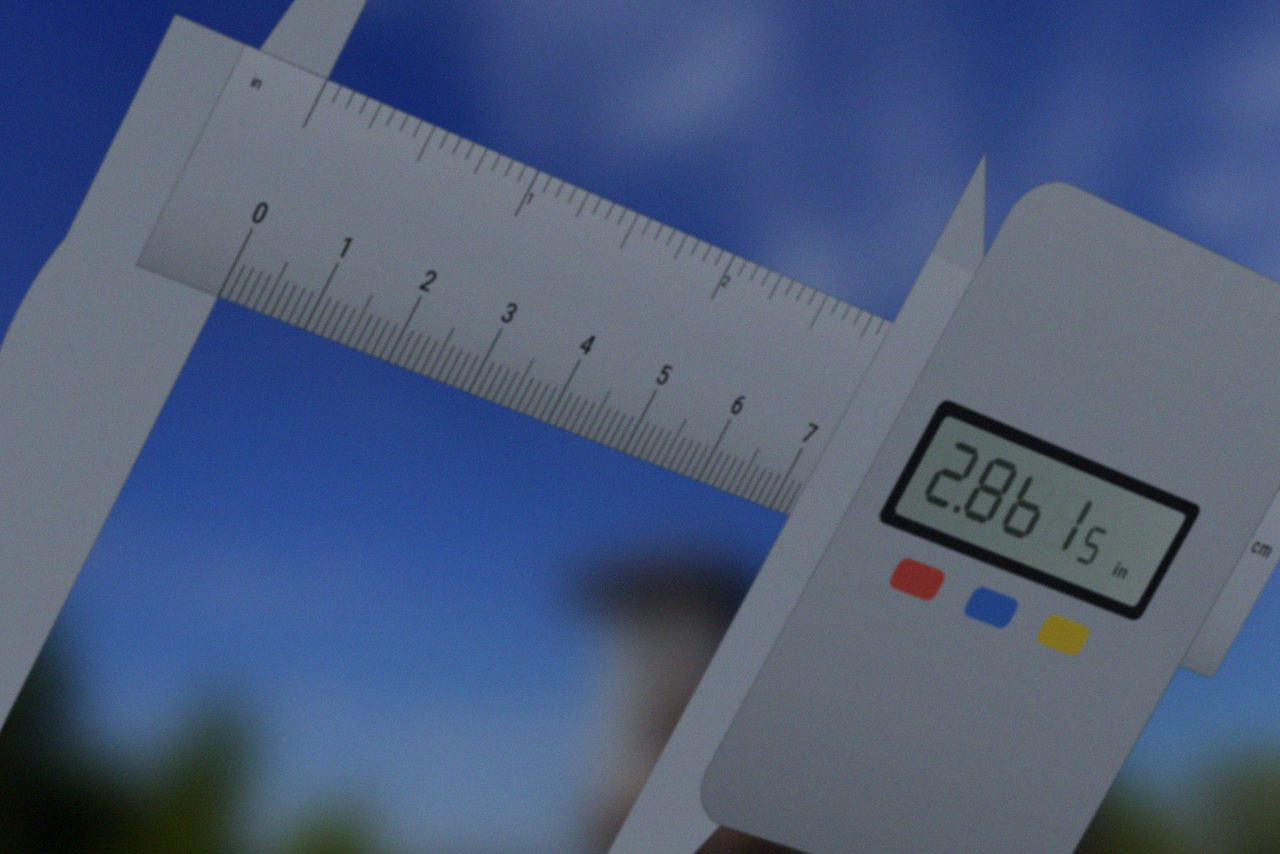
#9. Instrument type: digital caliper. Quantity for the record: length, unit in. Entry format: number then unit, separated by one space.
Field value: 2.8615 in
